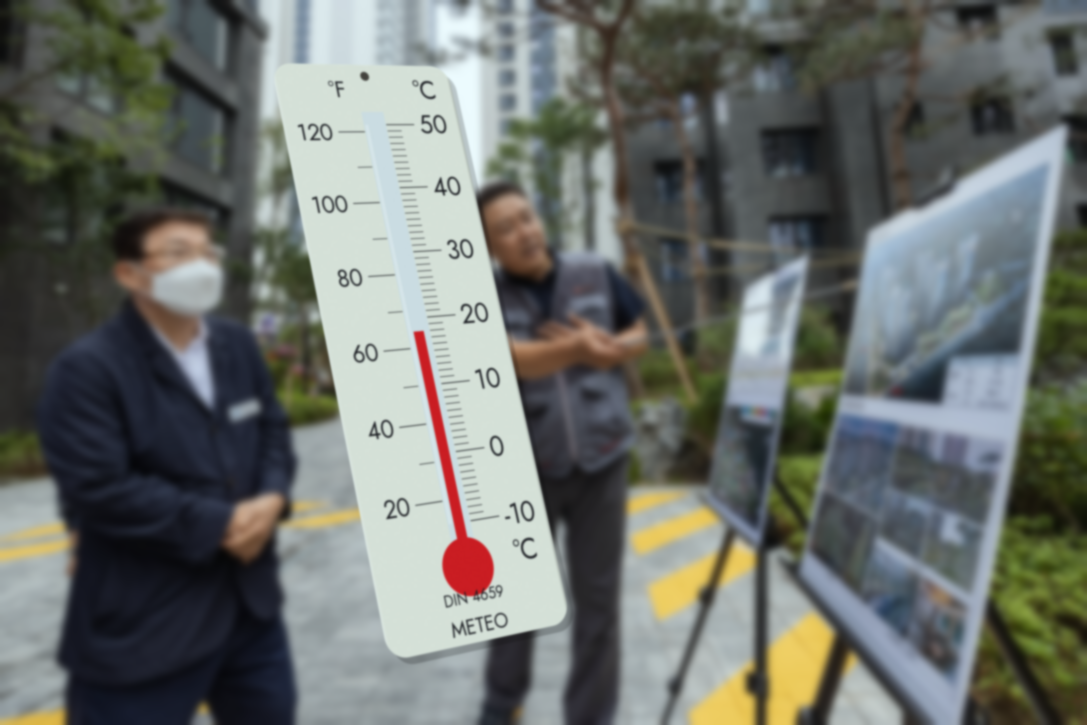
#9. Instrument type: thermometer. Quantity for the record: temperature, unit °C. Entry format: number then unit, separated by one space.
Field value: 18 °C
